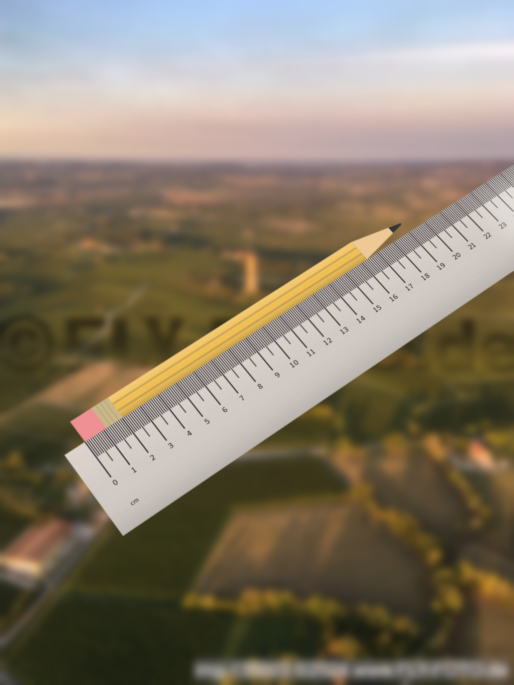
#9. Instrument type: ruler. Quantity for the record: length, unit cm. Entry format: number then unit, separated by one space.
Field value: 19 cm
